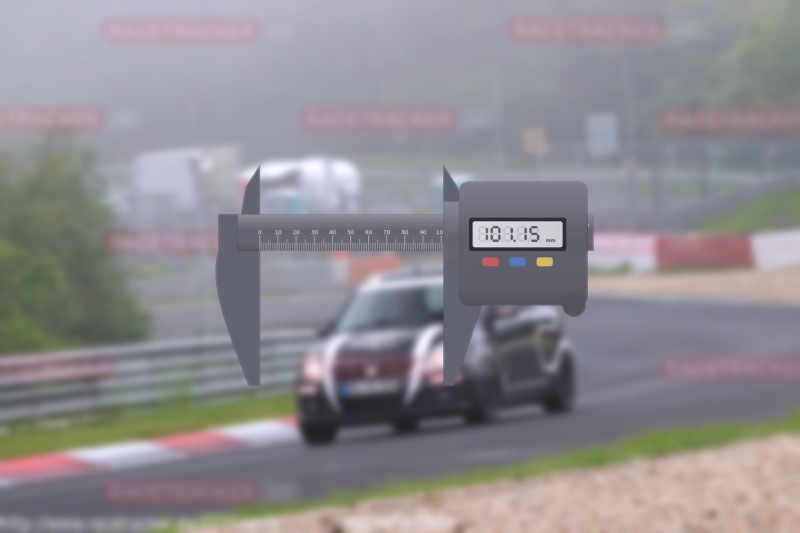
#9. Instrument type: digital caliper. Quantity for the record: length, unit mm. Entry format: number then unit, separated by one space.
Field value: 101.15 mm
